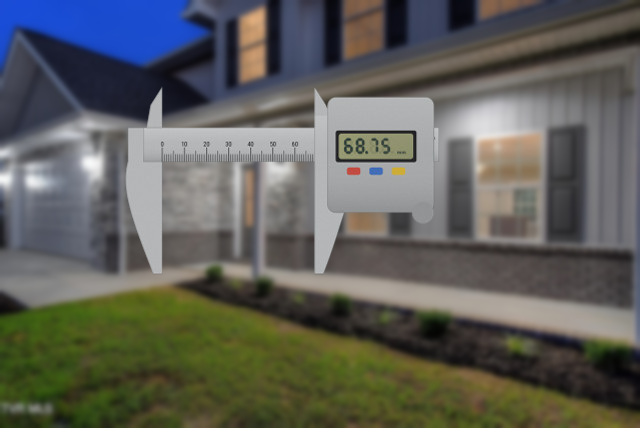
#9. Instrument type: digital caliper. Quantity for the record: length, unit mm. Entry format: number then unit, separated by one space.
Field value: 68.75 mm
